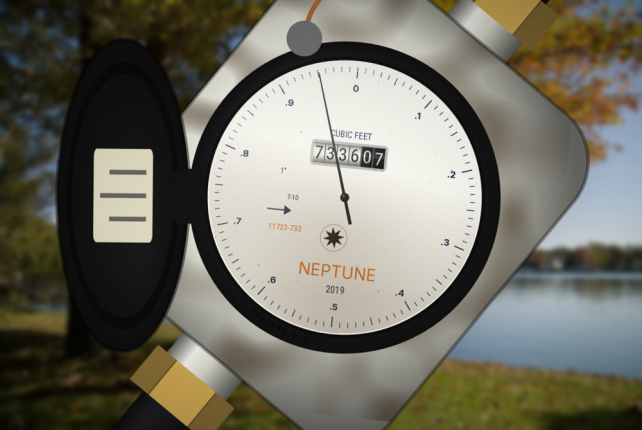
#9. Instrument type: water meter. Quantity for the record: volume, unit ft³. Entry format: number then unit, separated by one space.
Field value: 733606.95 ft³
